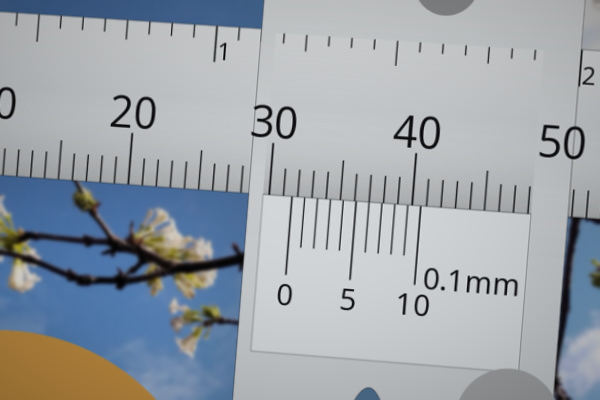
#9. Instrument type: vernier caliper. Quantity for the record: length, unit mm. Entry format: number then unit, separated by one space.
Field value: 31.6 mm
